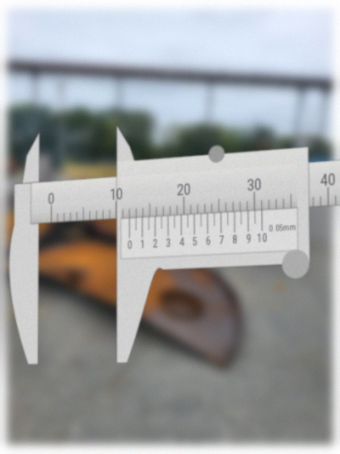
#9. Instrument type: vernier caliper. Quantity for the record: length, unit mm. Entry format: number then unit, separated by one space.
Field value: 12.0 mm
